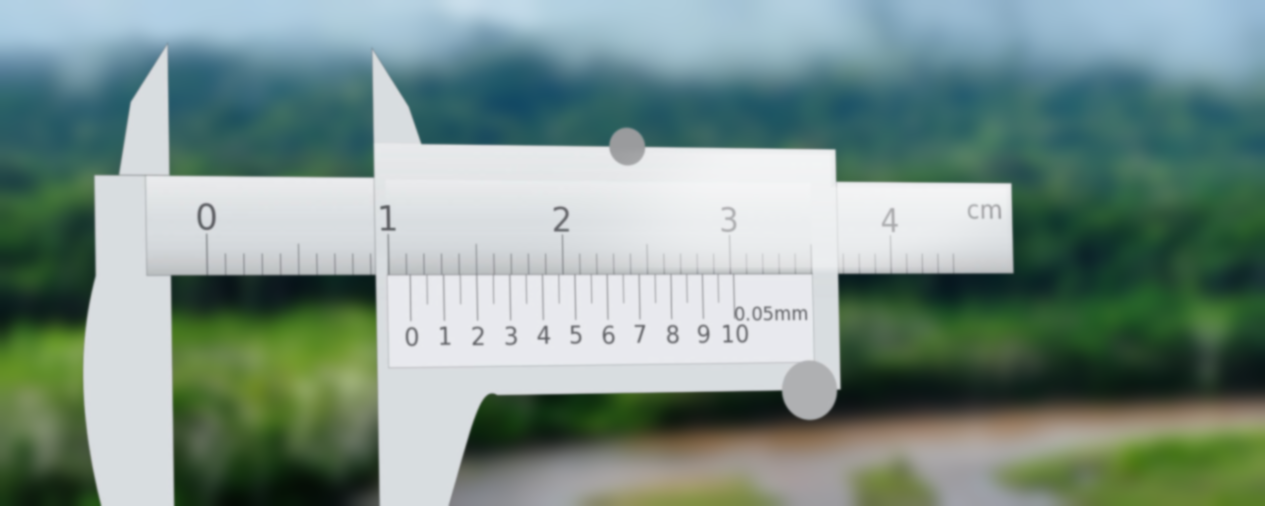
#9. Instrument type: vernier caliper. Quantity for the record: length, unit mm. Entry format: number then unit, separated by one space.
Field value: 11.2 mm
